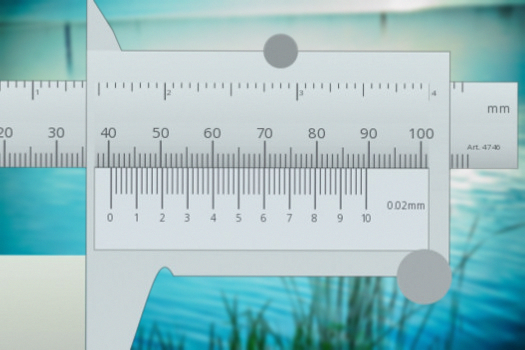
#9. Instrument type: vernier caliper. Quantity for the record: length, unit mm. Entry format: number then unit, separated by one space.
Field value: 40.5 mm
